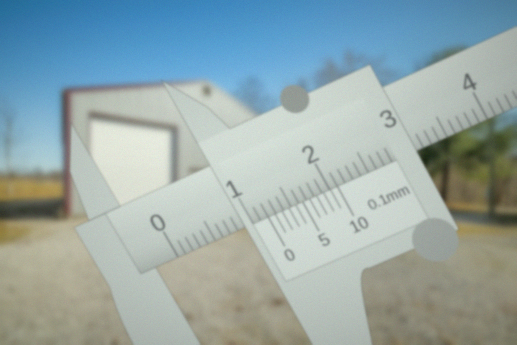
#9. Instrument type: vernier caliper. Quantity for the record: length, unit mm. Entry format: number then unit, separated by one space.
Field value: 12.0 mm
